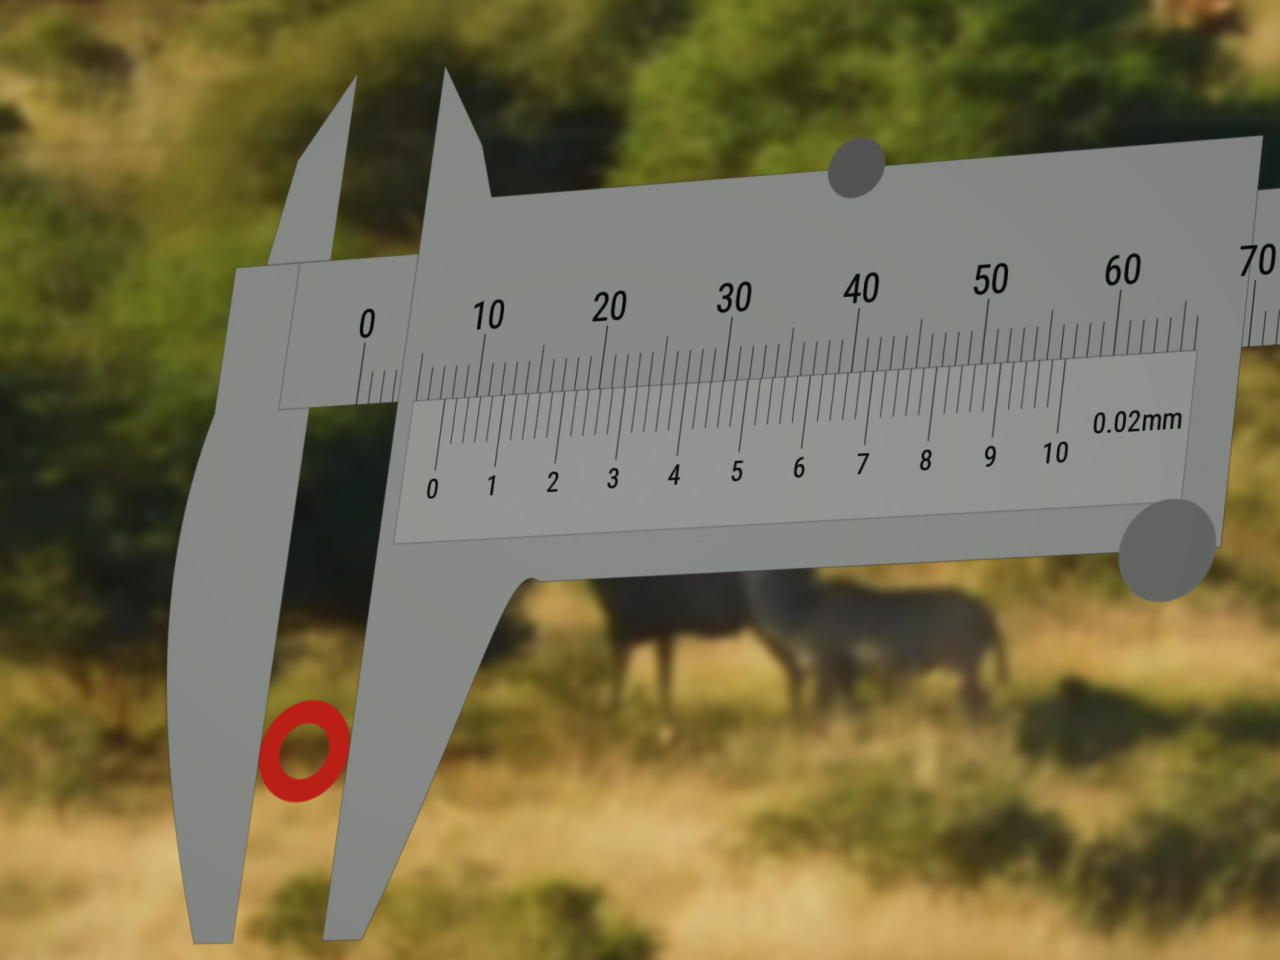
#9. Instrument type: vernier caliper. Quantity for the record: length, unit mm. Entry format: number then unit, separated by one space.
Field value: 7.4 mm
